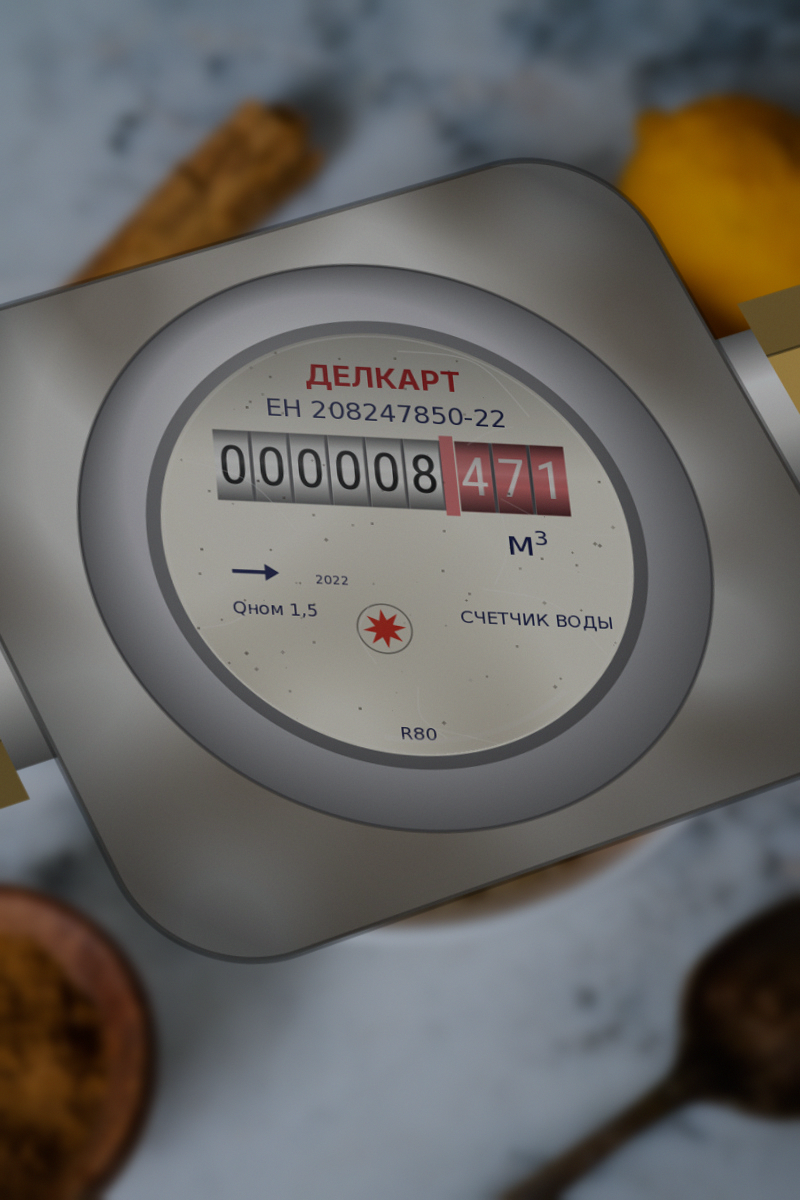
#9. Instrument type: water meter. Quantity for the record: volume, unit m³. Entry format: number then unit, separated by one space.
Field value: 8.471 m³
